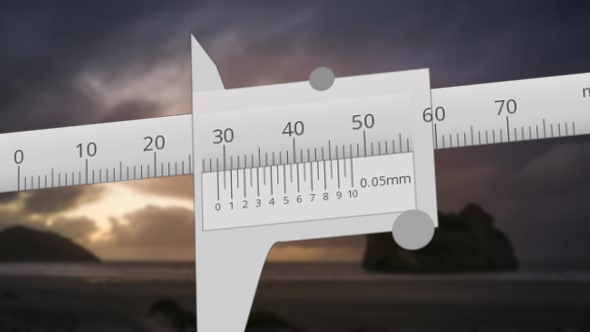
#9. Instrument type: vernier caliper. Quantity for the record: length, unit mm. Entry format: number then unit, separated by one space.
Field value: 29.0 mm
